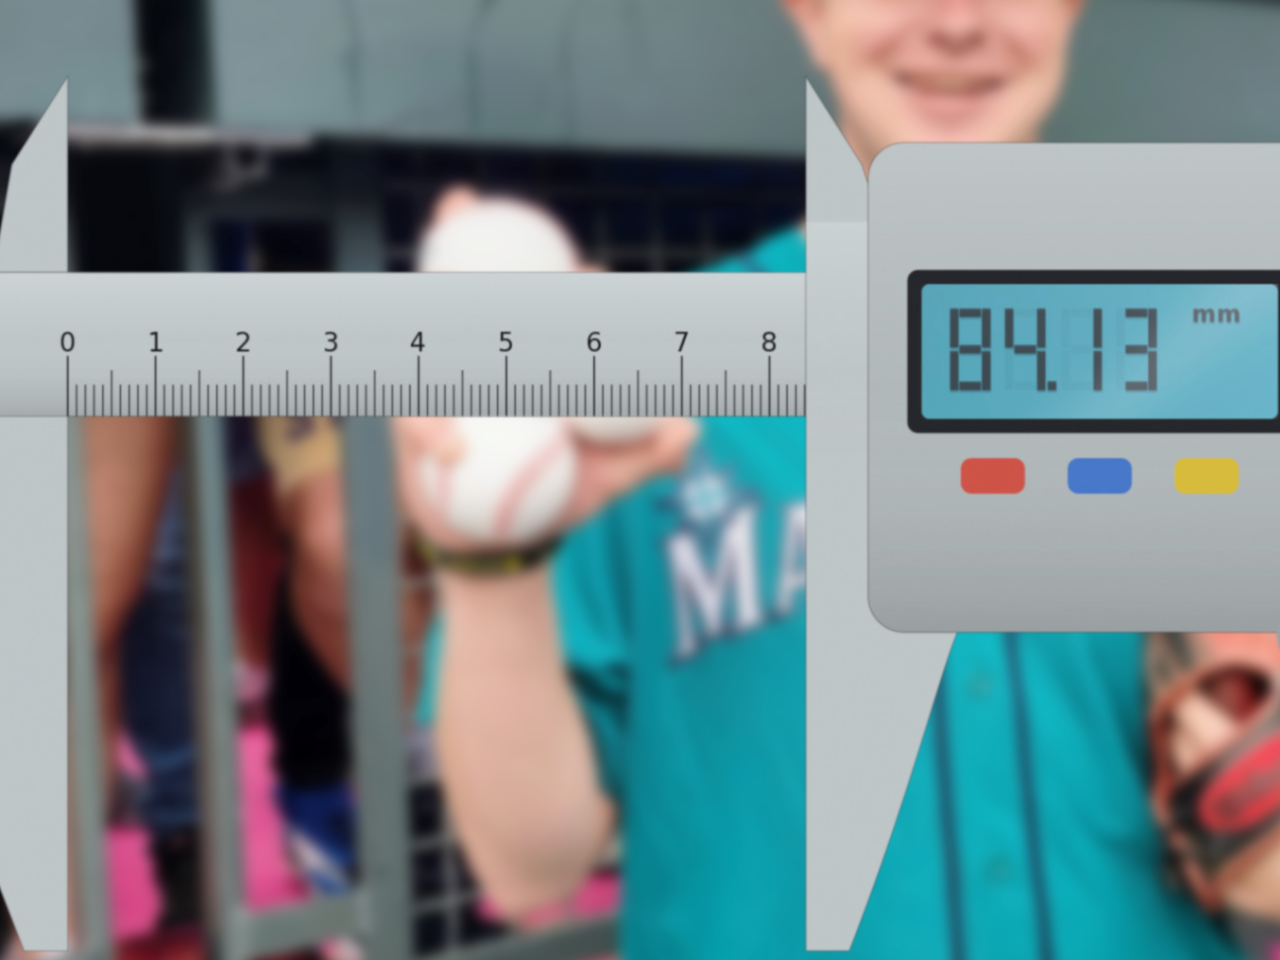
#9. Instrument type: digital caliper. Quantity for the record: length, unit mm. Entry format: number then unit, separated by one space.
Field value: 84.13 mm
